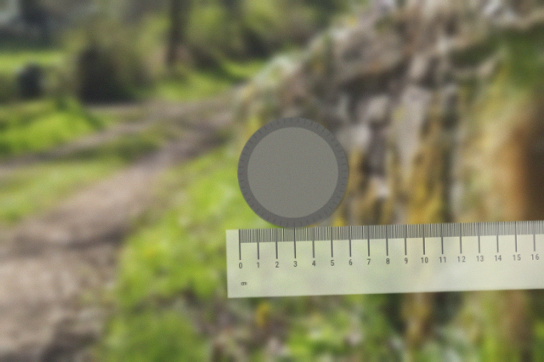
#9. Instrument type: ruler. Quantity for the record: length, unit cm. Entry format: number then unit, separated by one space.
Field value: 6 cm
